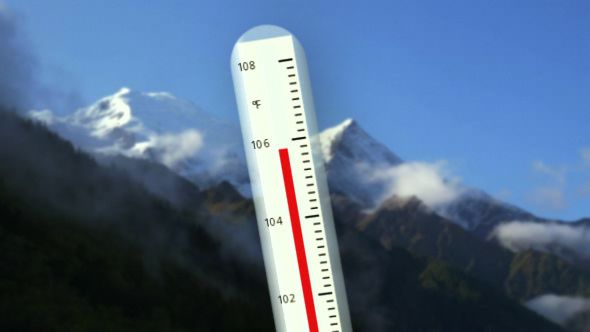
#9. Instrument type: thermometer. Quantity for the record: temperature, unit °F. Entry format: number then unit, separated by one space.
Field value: 105.8 °F
